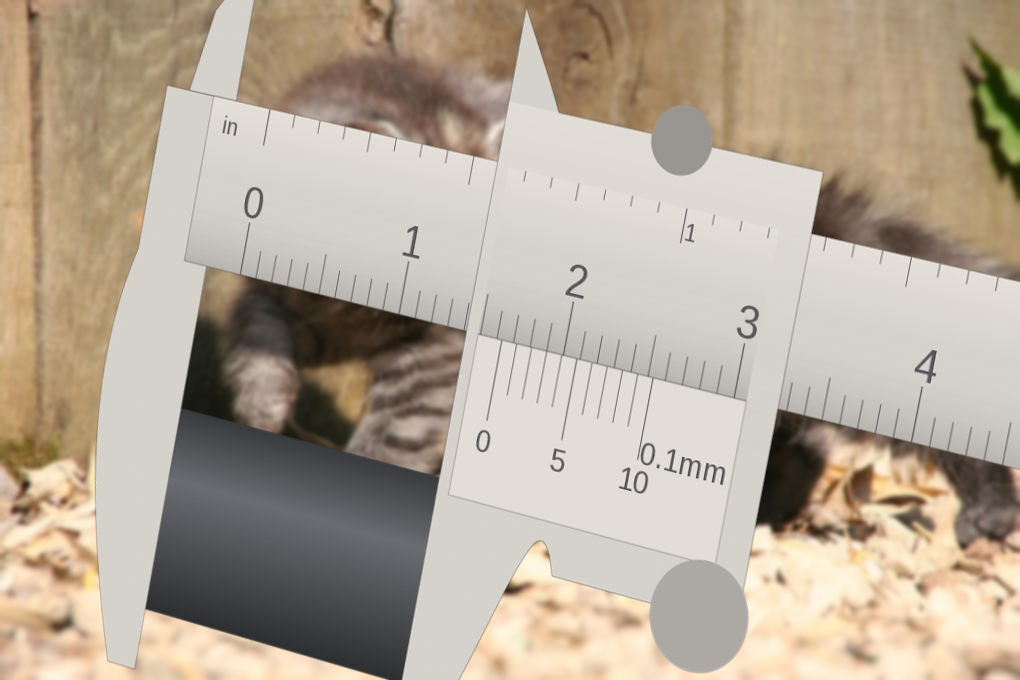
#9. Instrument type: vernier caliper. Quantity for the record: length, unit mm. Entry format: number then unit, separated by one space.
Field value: 16.3 mm
